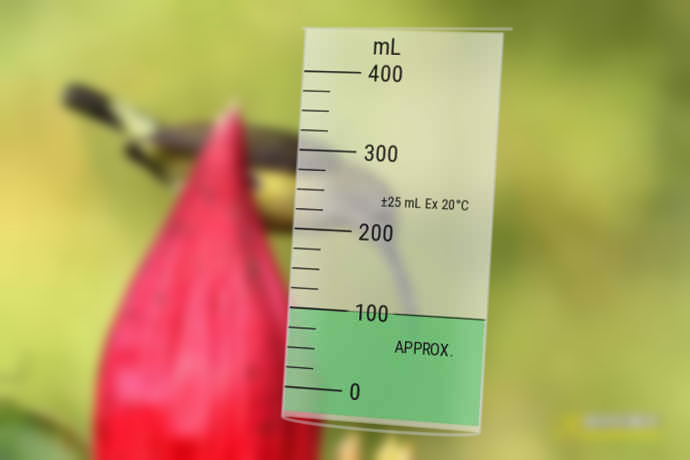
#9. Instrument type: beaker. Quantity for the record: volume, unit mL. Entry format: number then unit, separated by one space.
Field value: 100 mL
